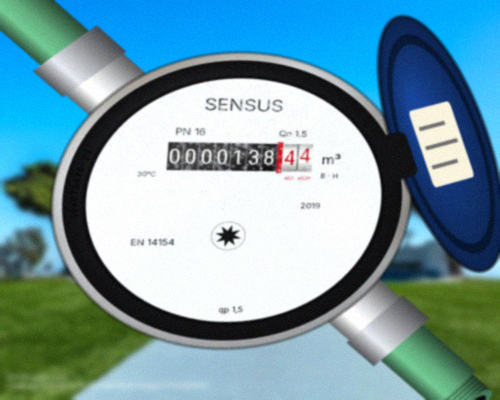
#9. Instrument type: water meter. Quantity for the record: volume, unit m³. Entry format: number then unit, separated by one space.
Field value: 138.44 m³
